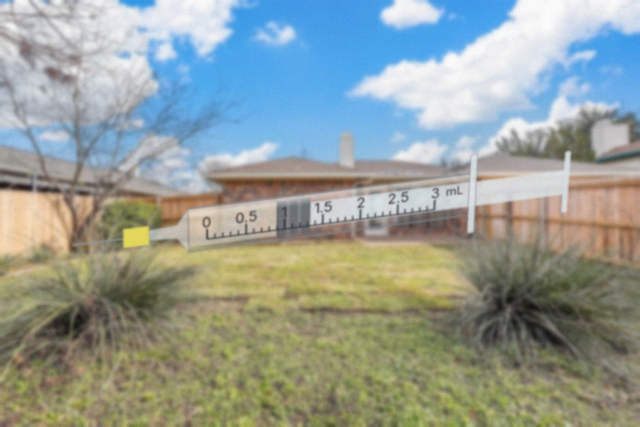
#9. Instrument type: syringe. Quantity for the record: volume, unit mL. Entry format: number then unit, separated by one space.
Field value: 0.9 mL
